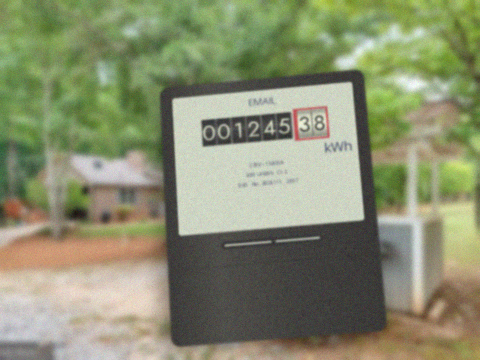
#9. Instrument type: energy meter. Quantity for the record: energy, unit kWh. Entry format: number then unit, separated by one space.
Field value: 1245.38 kWh
